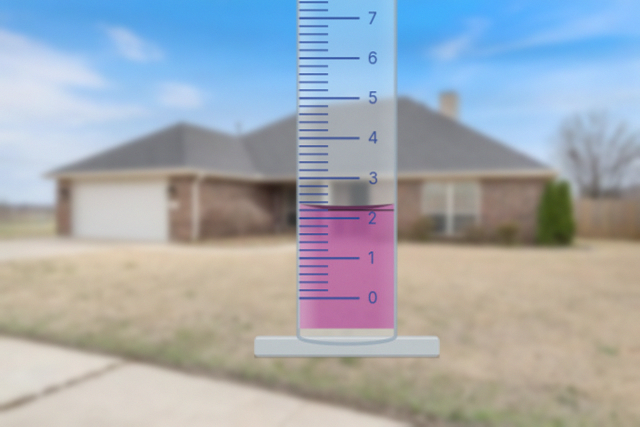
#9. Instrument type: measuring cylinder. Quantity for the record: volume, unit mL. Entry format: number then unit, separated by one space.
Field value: 2.2 mL
